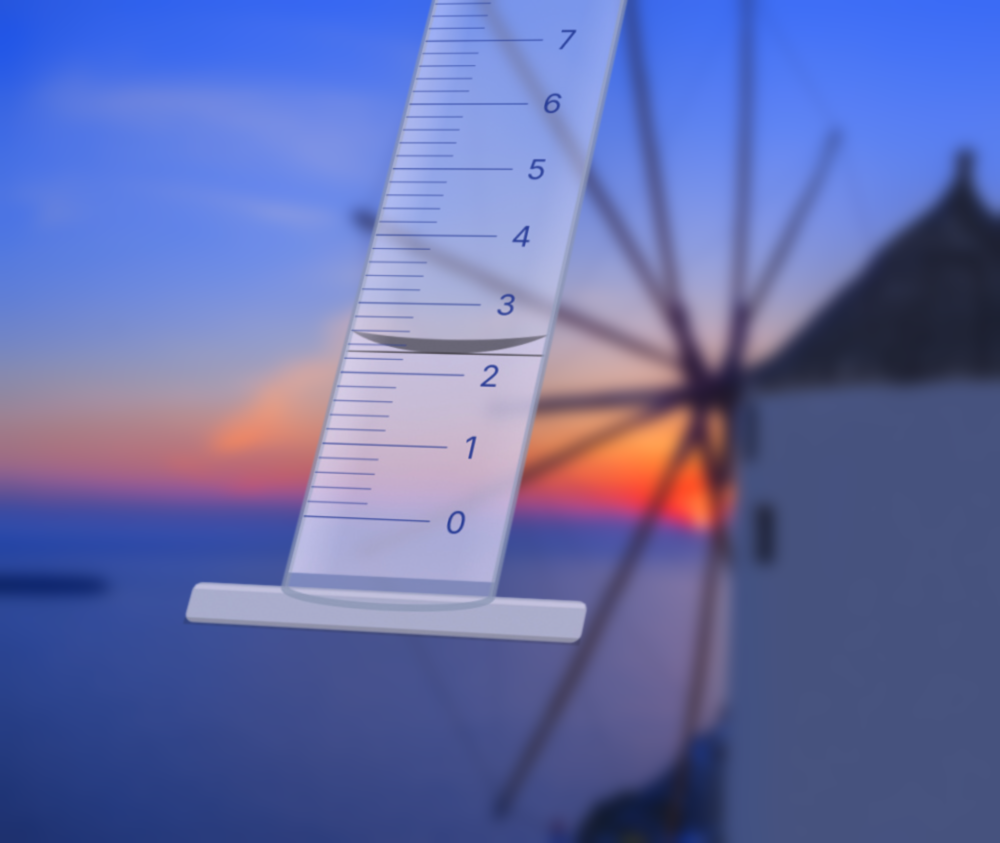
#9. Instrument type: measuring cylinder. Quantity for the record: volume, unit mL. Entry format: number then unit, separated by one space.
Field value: 2.3 mL
